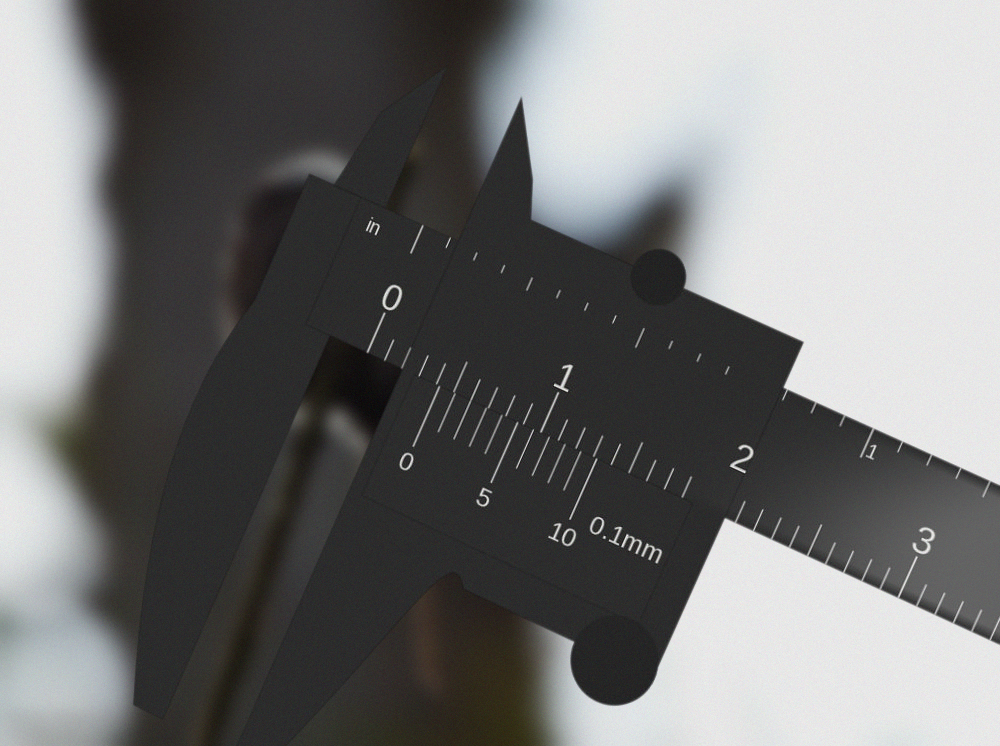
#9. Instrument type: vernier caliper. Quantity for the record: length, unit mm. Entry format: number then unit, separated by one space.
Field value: 4.2 mm
